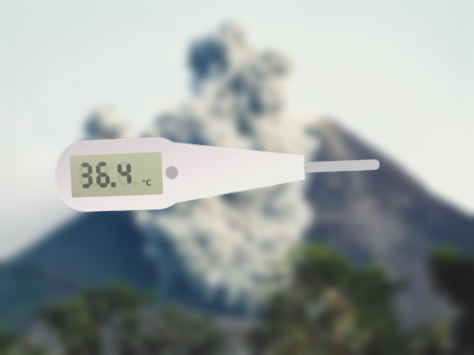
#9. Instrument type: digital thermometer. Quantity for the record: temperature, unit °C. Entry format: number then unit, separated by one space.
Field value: 36.4 °C
